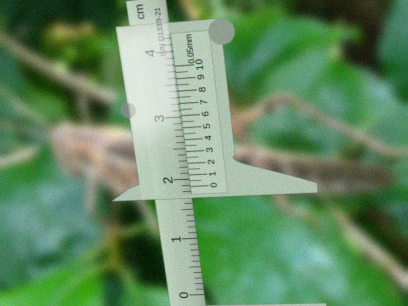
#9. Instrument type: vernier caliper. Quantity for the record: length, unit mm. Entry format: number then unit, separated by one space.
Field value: 18.8 mm
